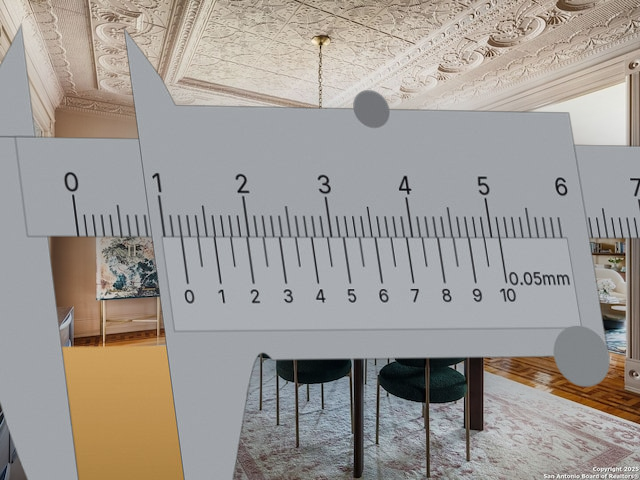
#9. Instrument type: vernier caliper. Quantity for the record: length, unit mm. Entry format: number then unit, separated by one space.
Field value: 12.0 mm
